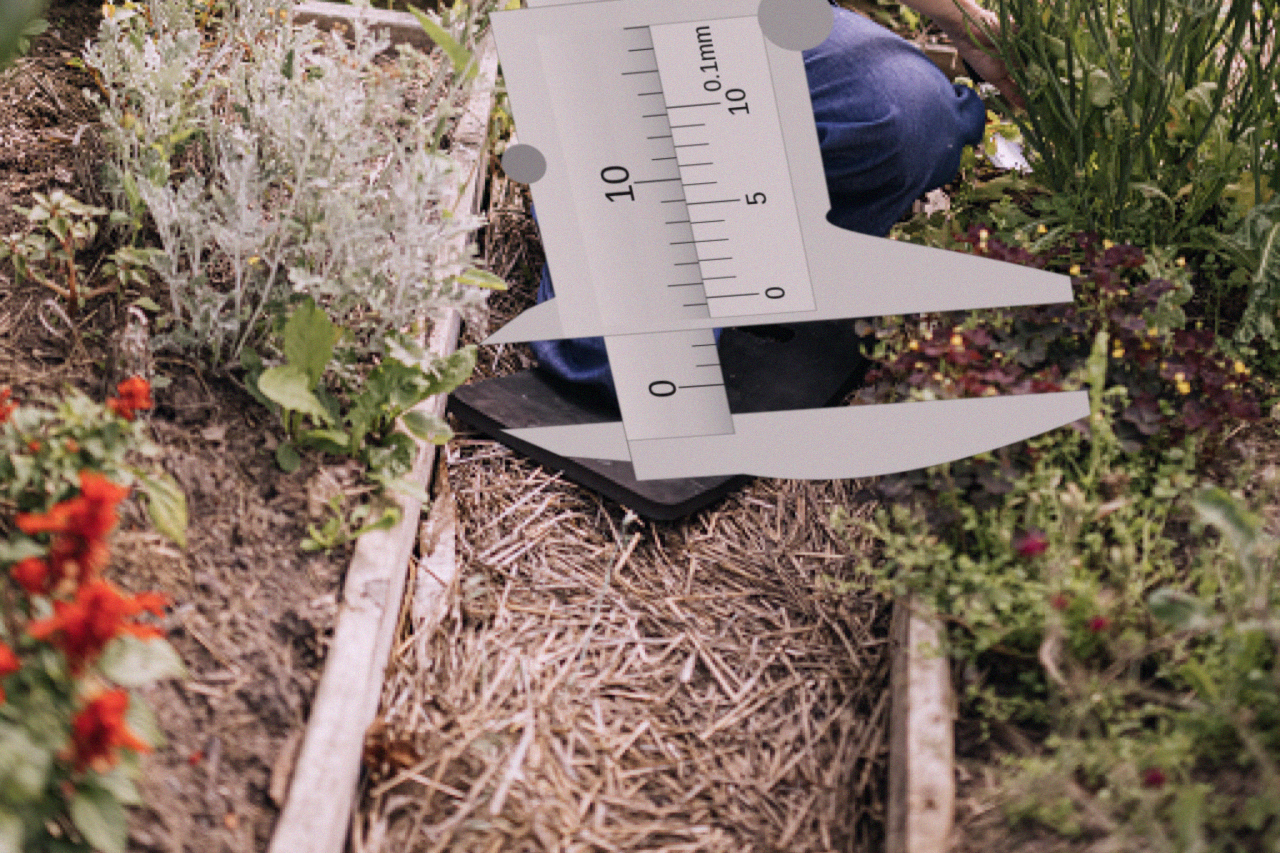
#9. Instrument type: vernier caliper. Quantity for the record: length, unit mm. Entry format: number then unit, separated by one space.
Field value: 4.3 mm
